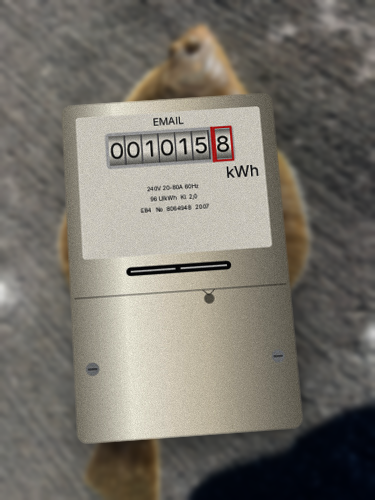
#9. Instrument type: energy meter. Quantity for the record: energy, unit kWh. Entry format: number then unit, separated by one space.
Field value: 1015.8 kWh
